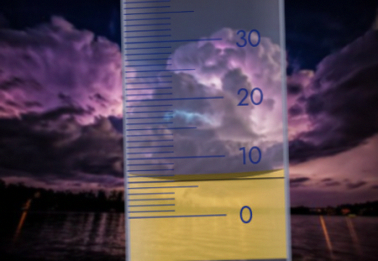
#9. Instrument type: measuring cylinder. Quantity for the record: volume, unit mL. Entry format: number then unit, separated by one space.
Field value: 6 mL
